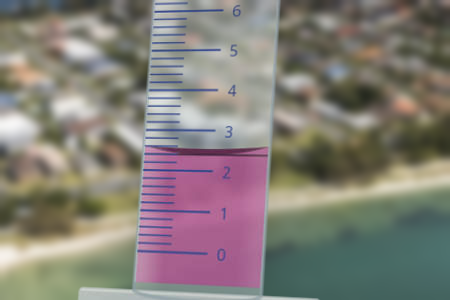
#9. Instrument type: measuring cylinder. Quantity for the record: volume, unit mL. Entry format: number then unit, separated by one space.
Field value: 2.4 mL
